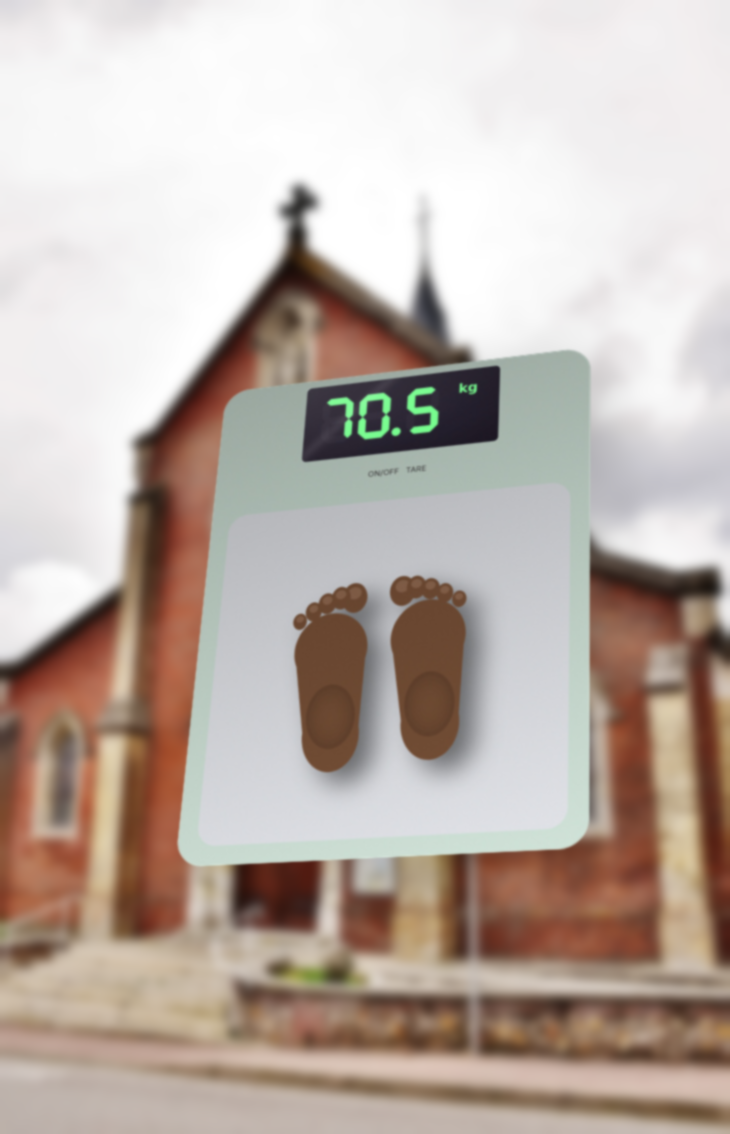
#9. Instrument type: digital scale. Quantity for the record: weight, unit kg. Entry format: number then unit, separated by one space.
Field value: 70.5 kg
